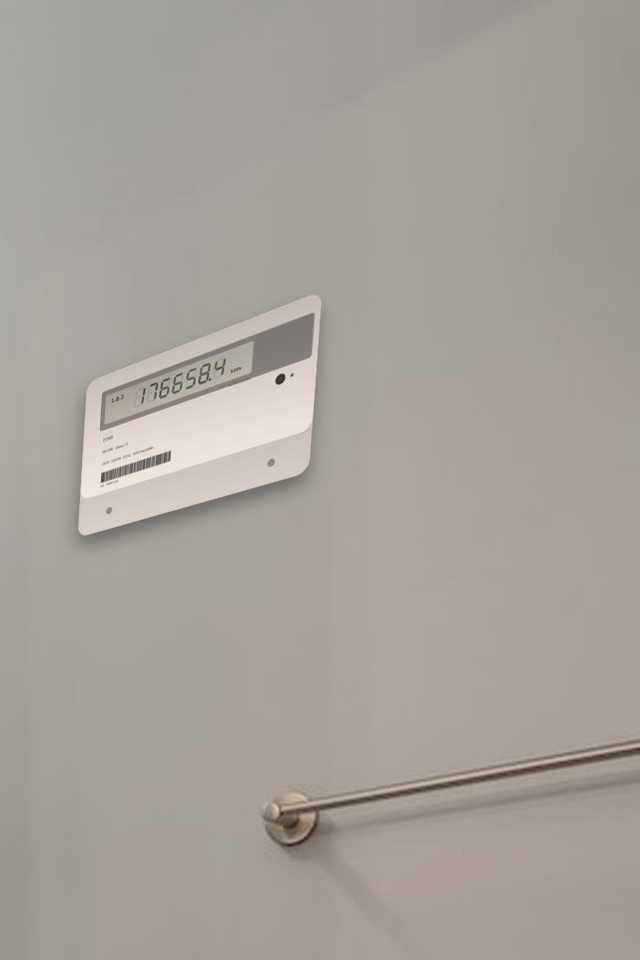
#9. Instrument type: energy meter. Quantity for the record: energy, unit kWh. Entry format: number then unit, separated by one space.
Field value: 176658.4 kWh
